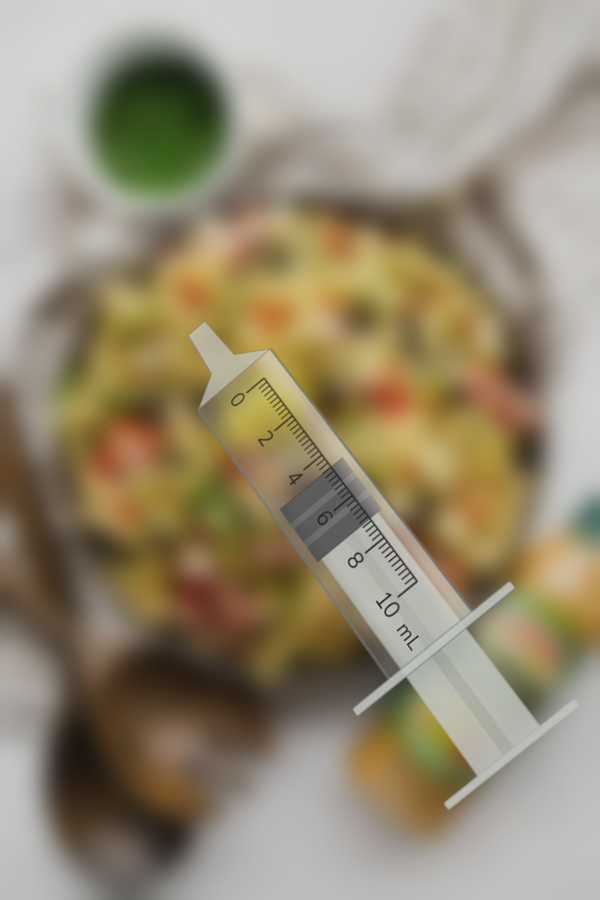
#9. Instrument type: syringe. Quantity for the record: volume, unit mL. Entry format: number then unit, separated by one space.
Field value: 4.6 mL
